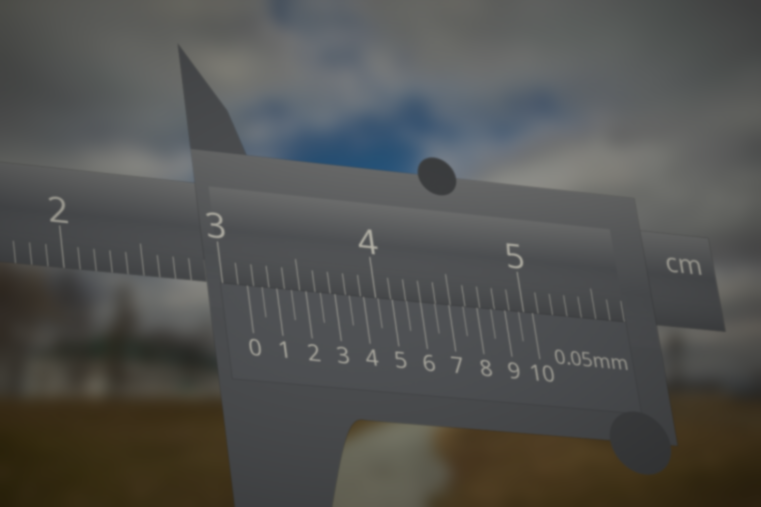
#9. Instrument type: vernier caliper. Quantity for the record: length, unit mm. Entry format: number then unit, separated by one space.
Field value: 31.6 mm
